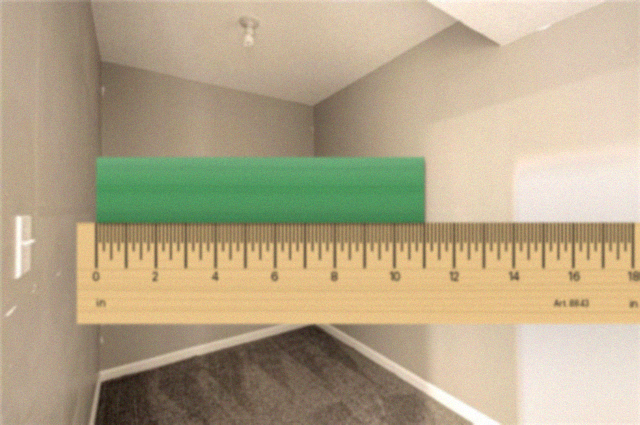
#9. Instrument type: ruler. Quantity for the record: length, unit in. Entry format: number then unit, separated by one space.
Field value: 11 in
